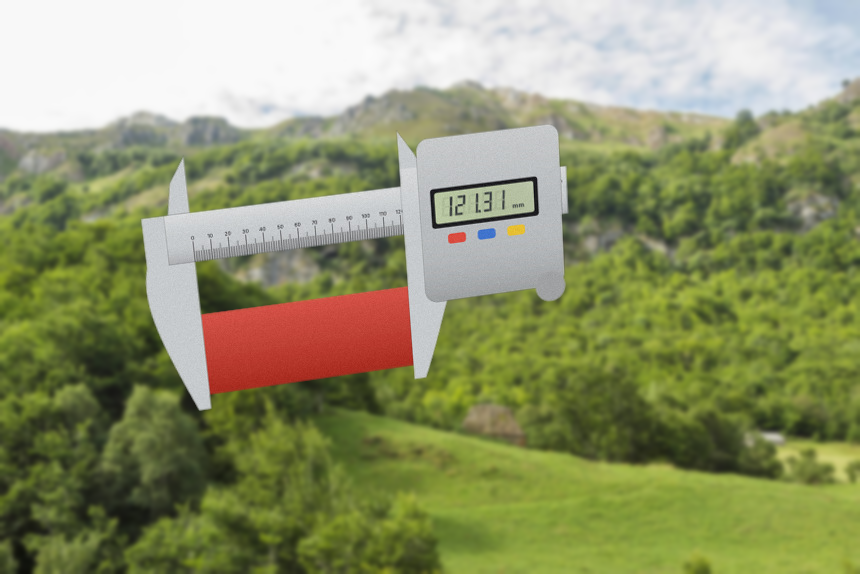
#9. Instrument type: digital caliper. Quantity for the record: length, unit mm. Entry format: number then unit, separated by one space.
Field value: 121.31 mm
